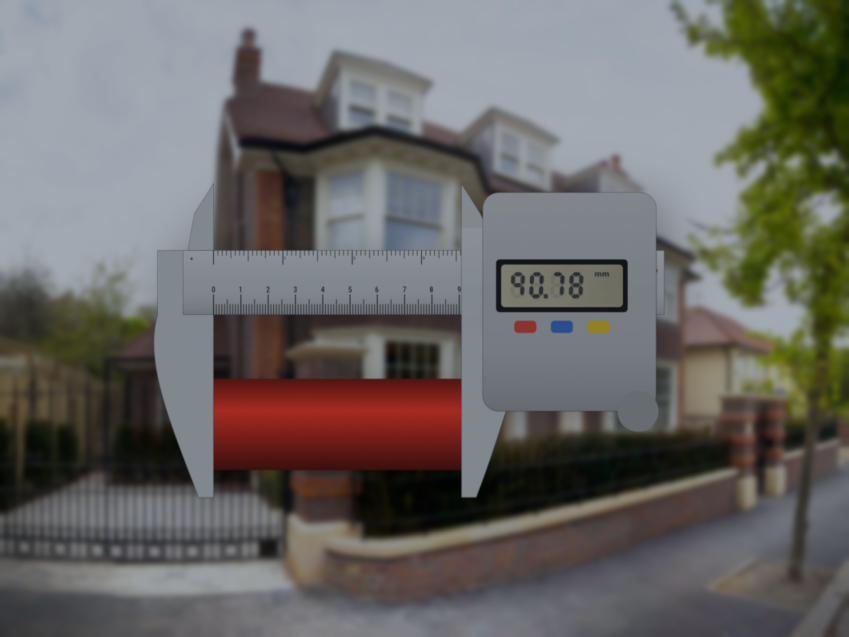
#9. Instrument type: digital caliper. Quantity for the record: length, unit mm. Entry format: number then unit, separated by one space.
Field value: 90.78 mm
